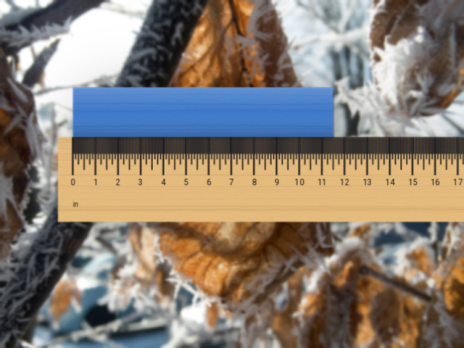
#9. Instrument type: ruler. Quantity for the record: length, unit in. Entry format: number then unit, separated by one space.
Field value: 11.5 in
